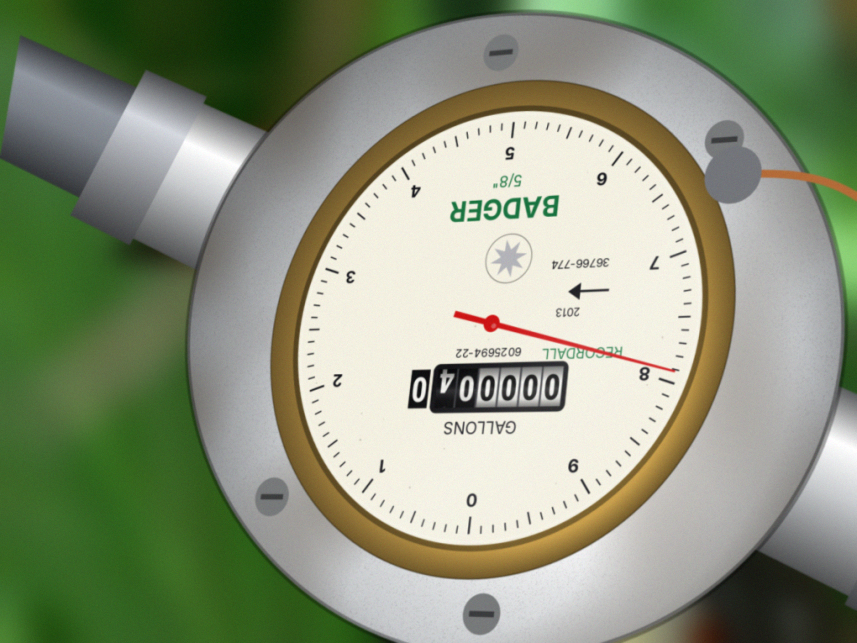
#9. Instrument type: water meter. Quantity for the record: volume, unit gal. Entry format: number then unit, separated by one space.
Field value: 37.9 gal
